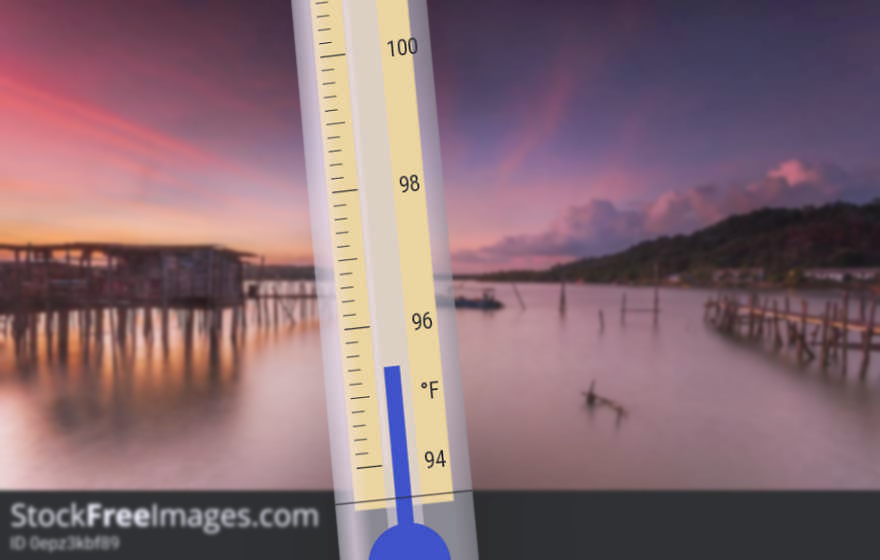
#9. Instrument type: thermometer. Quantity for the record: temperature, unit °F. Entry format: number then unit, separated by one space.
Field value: 95.4 °F
